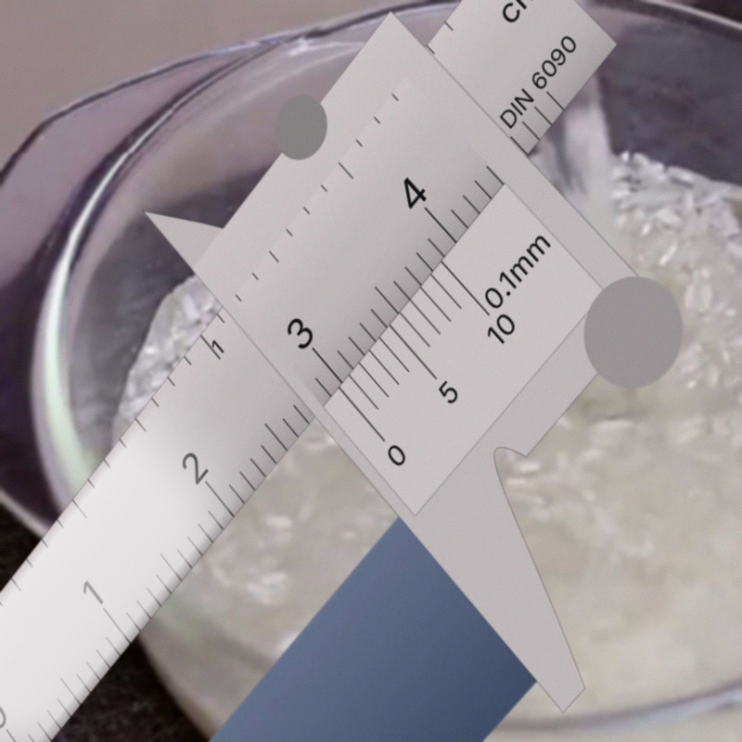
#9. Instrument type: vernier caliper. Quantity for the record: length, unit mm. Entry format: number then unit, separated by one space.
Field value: 29.7 mm
